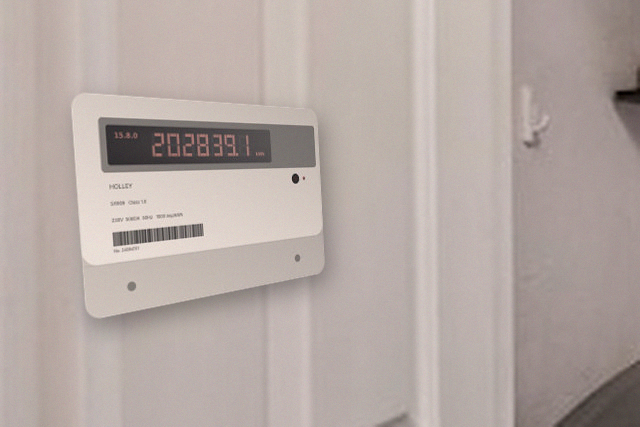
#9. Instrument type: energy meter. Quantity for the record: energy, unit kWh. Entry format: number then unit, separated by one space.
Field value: 202839.1 kWh
